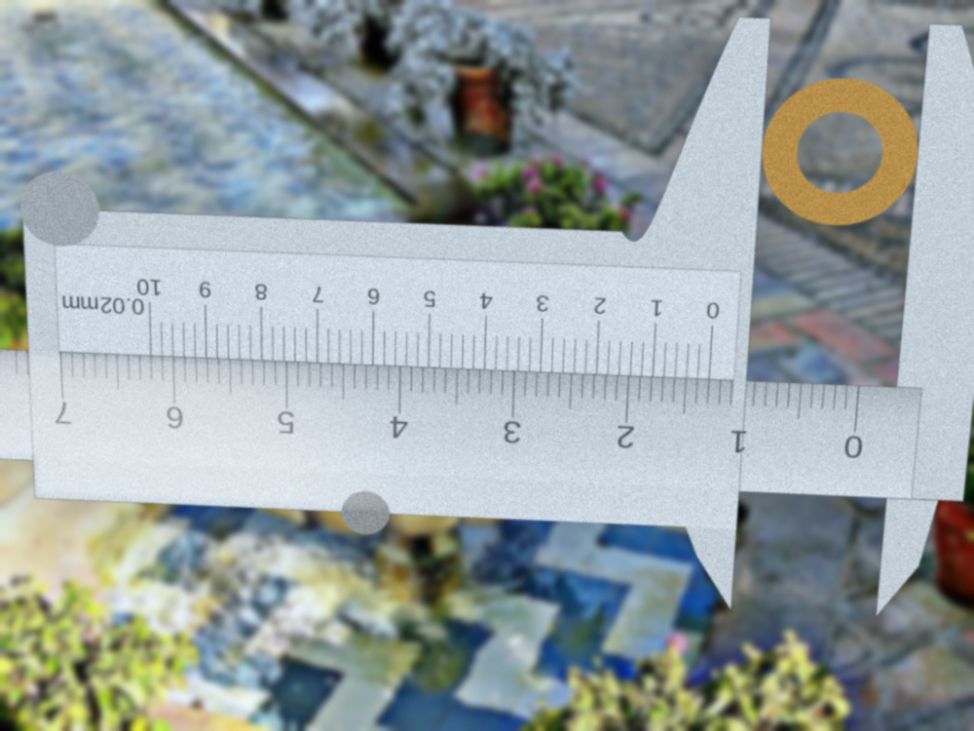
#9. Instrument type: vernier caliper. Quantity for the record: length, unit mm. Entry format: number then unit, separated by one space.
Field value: 13.0 mm
